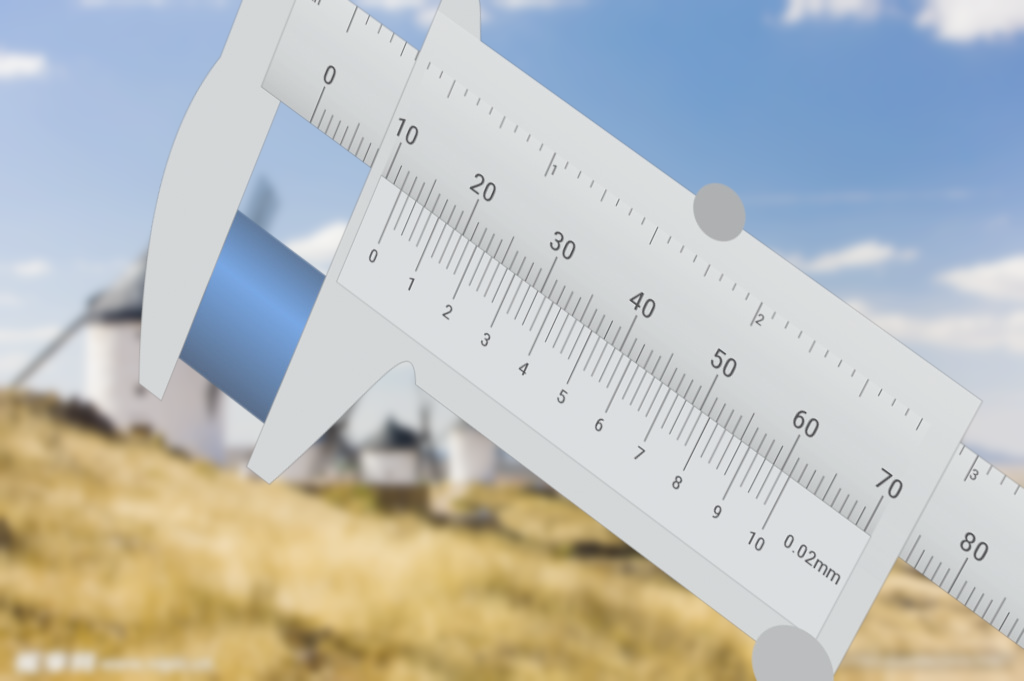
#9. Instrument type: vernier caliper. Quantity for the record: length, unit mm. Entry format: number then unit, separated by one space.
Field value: 12.0 mm
